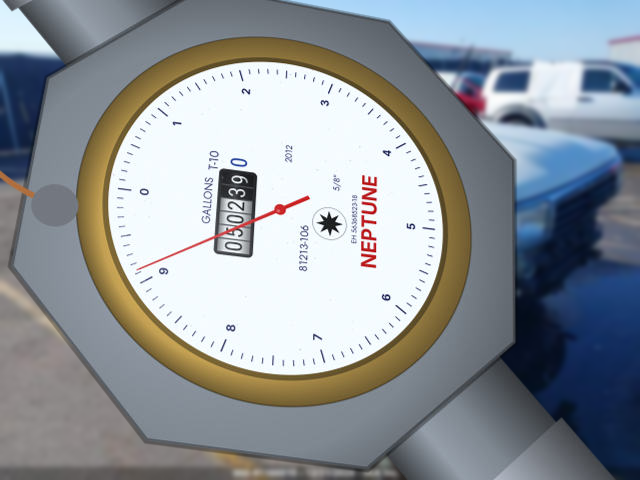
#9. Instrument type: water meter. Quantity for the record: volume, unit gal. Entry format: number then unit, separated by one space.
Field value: 502389.1 gal
